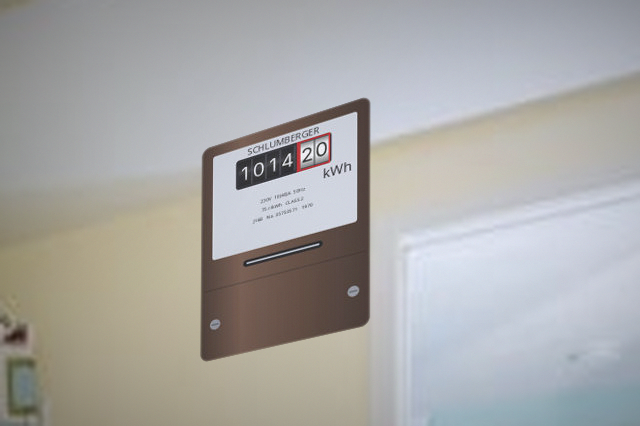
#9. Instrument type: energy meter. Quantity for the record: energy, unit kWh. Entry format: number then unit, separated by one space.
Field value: 1014.20 kWh
